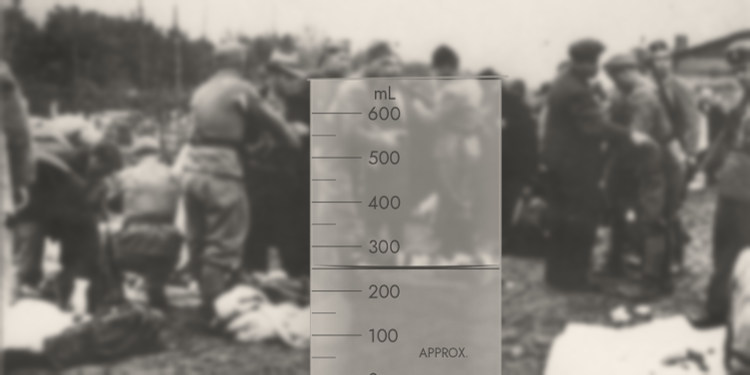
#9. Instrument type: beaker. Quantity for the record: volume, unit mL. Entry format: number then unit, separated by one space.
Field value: 250 mL
